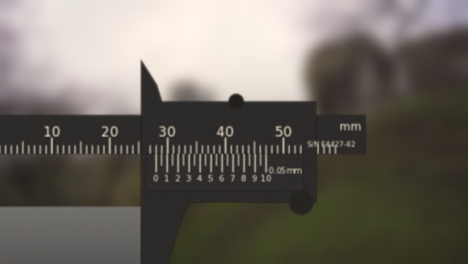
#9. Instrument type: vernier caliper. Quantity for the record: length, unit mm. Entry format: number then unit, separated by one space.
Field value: 28.0 mm
